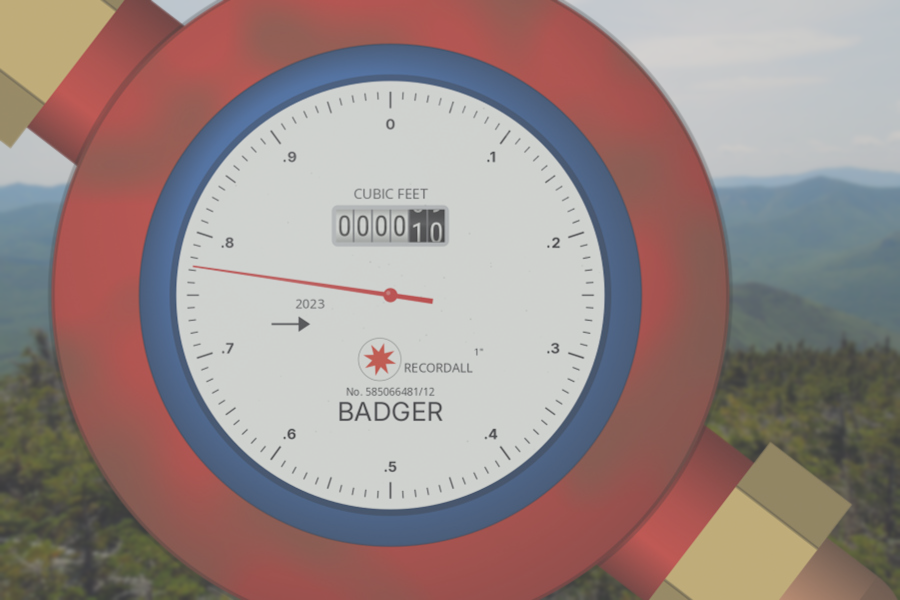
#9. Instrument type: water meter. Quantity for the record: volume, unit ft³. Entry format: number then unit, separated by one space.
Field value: 9.77 ft³
